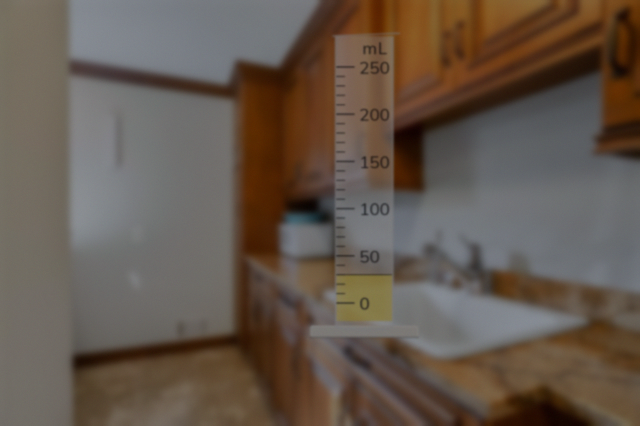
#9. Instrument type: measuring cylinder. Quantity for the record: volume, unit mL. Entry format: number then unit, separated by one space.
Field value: 30 mL
